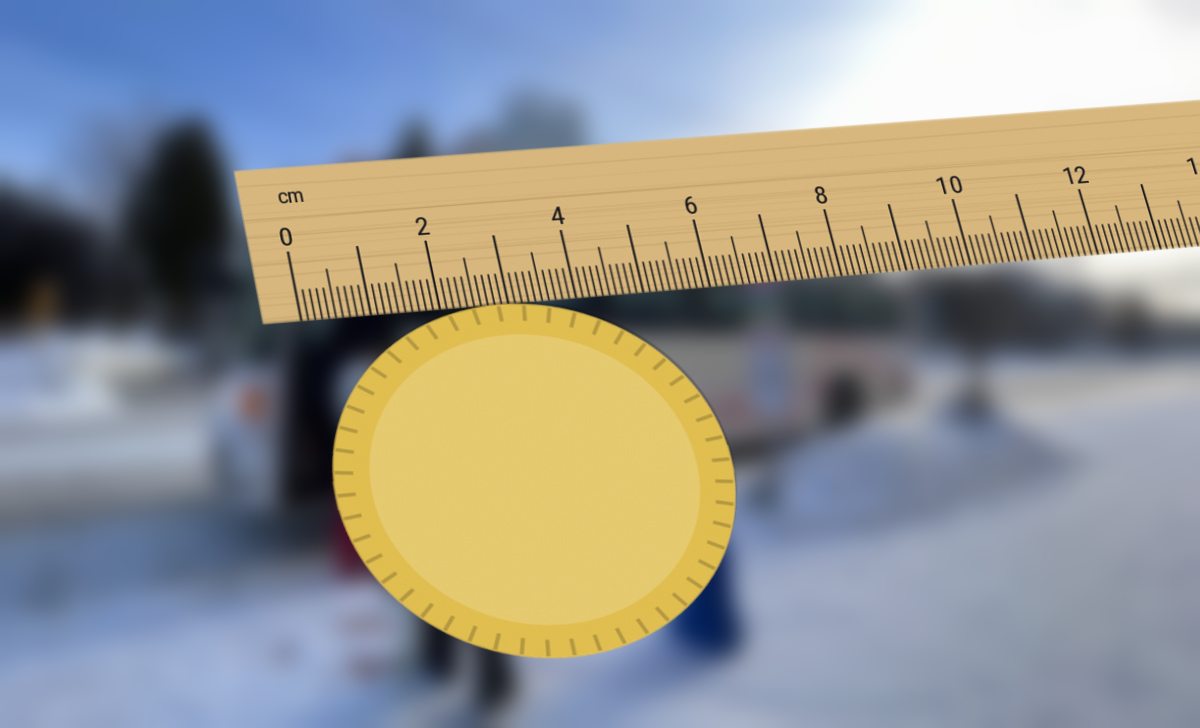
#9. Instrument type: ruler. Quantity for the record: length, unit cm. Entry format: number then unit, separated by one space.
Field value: 5.7 cm
